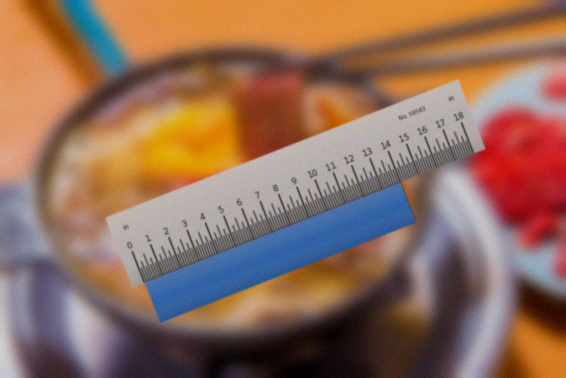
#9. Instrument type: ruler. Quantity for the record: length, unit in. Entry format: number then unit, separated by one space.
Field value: 14 in
